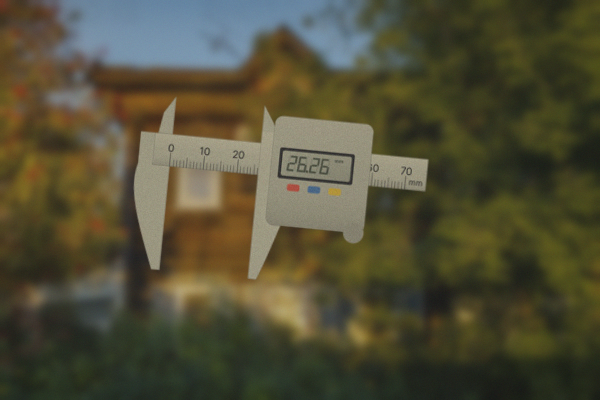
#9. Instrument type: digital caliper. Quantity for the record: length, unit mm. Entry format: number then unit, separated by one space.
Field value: 26.26 mm
